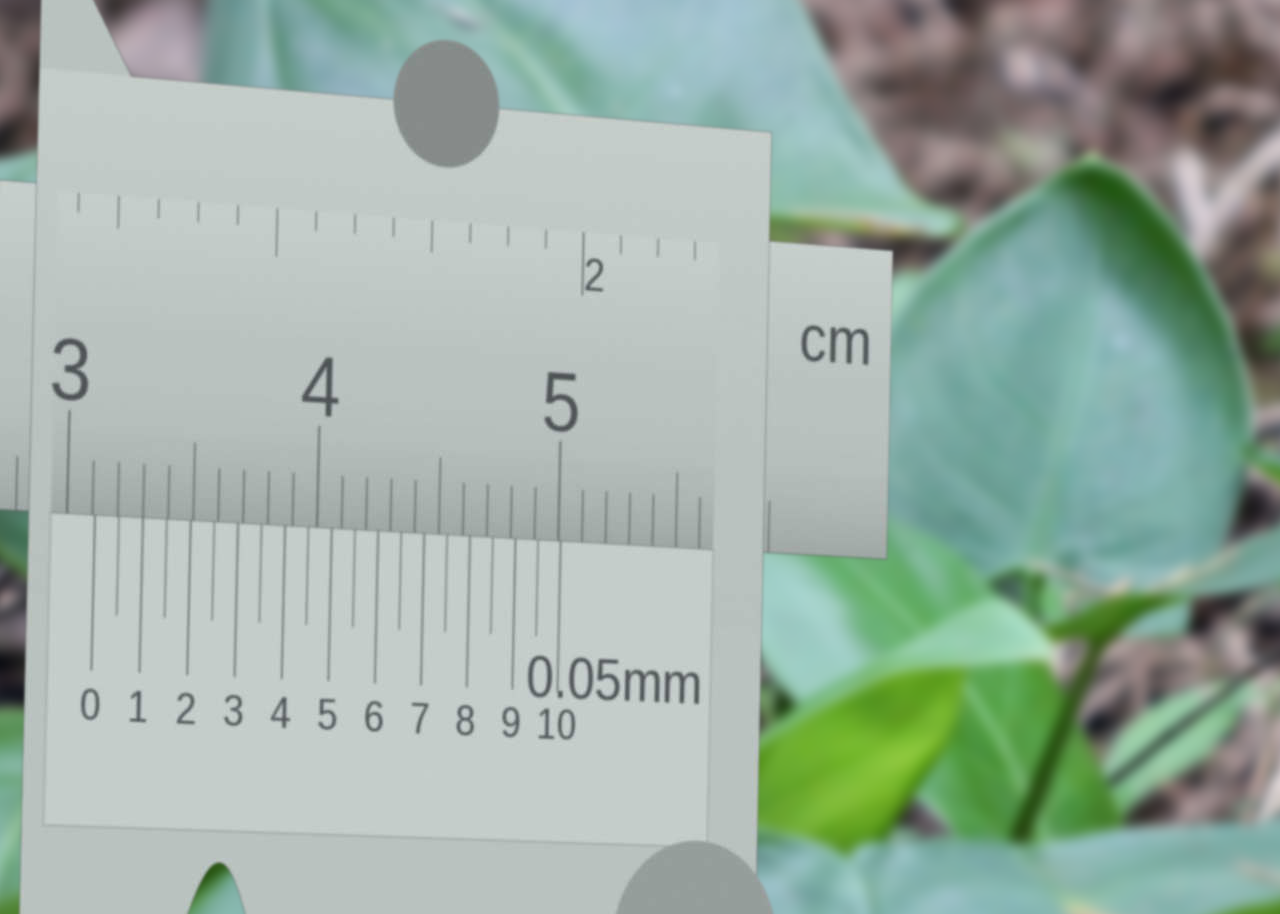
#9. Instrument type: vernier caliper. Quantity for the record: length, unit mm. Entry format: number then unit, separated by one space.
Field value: 31.1 mm
